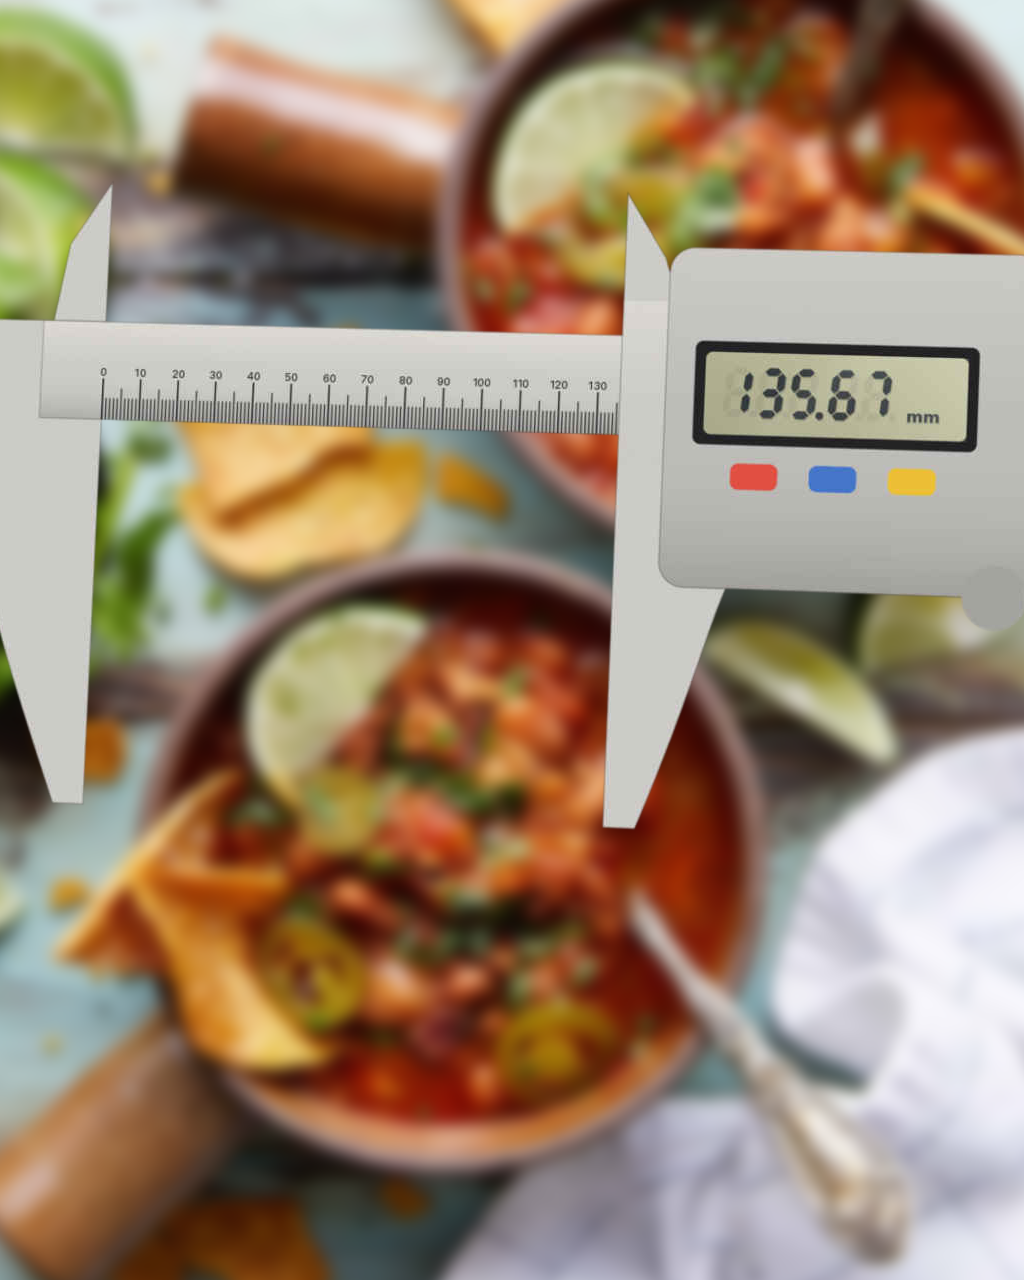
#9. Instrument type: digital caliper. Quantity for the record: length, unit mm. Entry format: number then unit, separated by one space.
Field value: 135.67 mm
